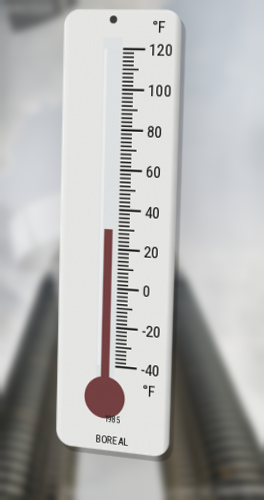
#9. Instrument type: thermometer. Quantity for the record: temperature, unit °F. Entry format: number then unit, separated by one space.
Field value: 30 °F
